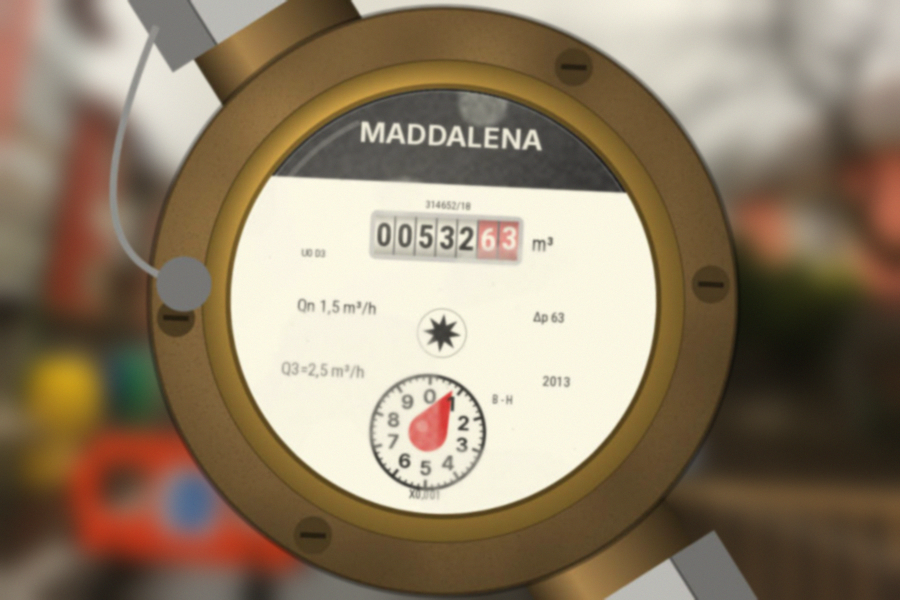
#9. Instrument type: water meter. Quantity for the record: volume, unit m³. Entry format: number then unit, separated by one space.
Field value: 532.630 m³
